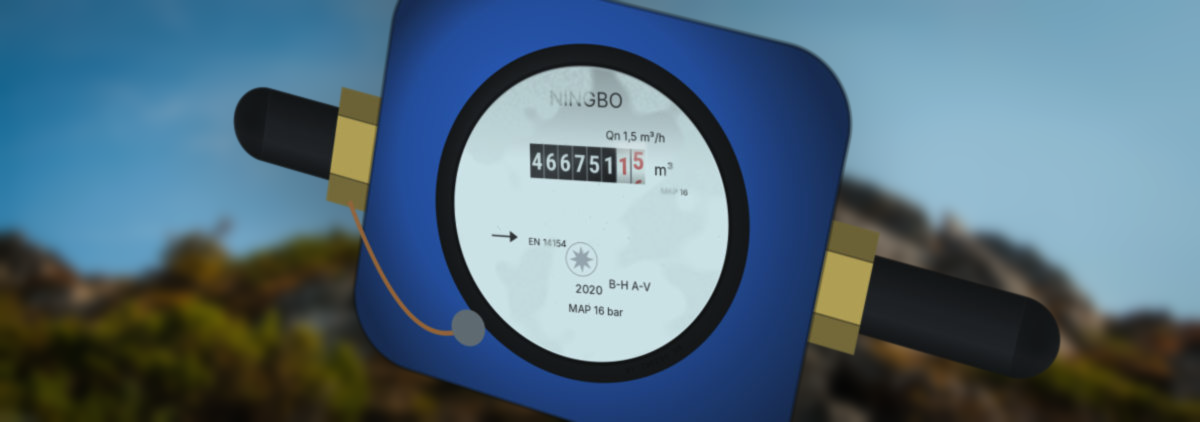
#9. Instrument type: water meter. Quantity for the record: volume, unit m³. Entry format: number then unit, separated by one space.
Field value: 466751.15 m³
